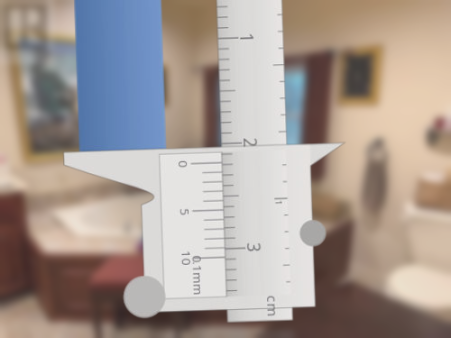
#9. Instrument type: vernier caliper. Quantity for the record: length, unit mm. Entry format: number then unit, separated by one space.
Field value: 21.8 mm
